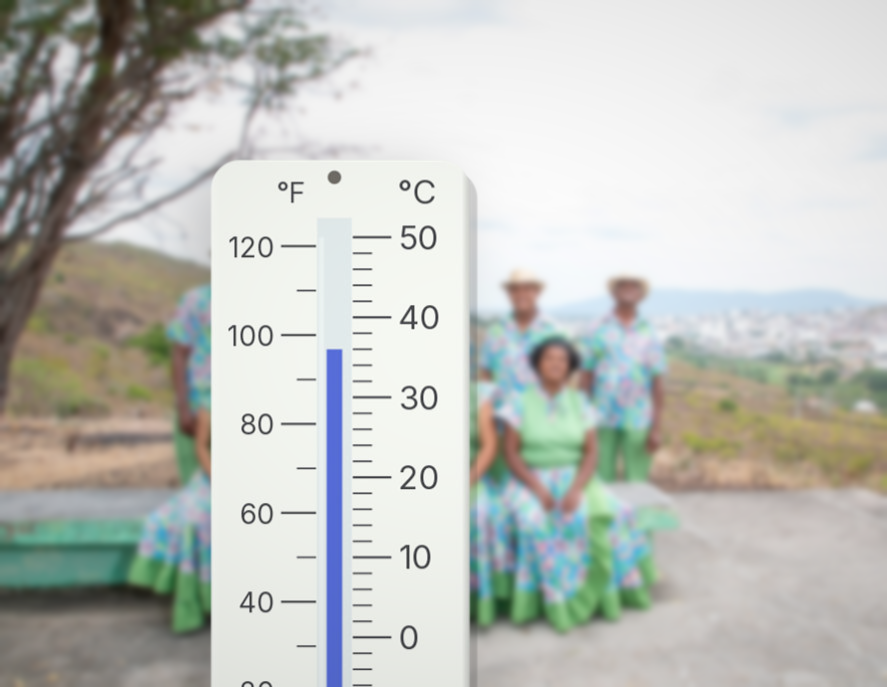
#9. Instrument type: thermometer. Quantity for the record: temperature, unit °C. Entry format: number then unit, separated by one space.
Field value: 36 °C
